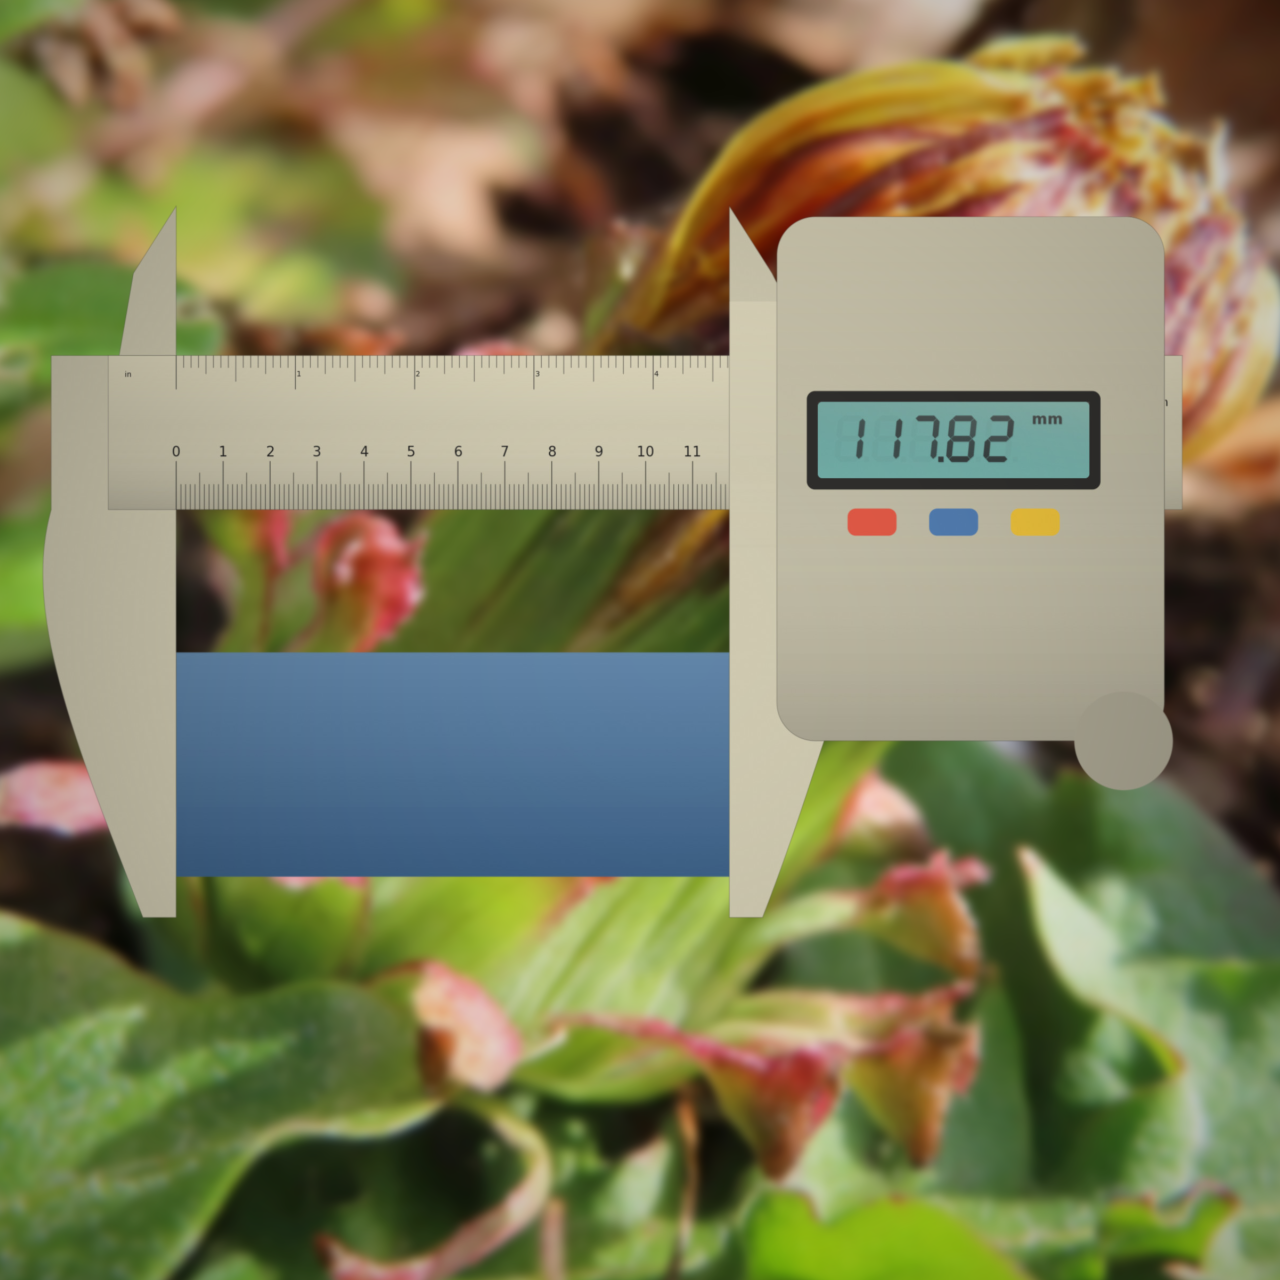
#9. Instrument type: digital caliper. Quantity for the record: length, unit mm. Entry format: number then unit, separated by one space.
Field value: 117.82 mm
